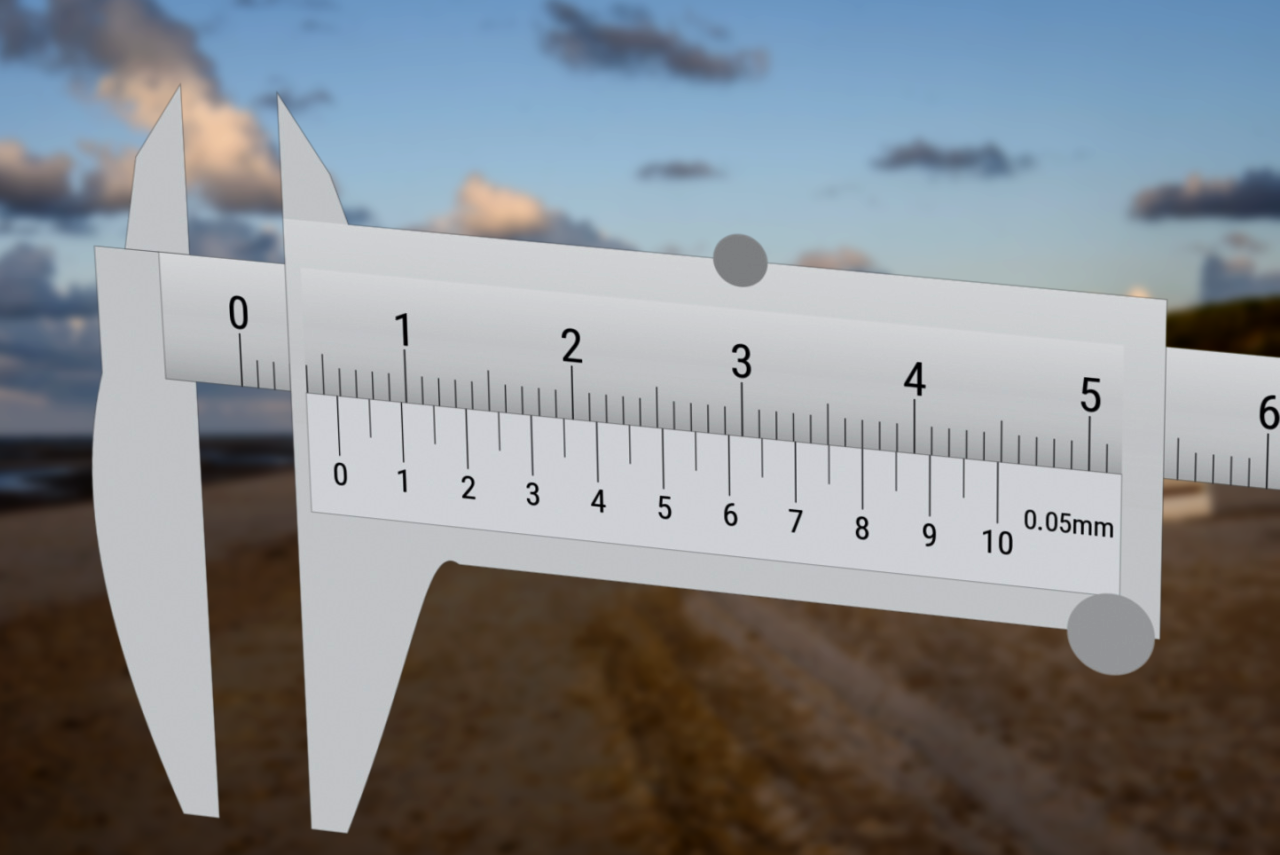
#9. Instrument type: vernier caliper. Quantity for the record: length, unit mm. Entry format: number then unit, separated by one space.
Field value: 5.8 mm
